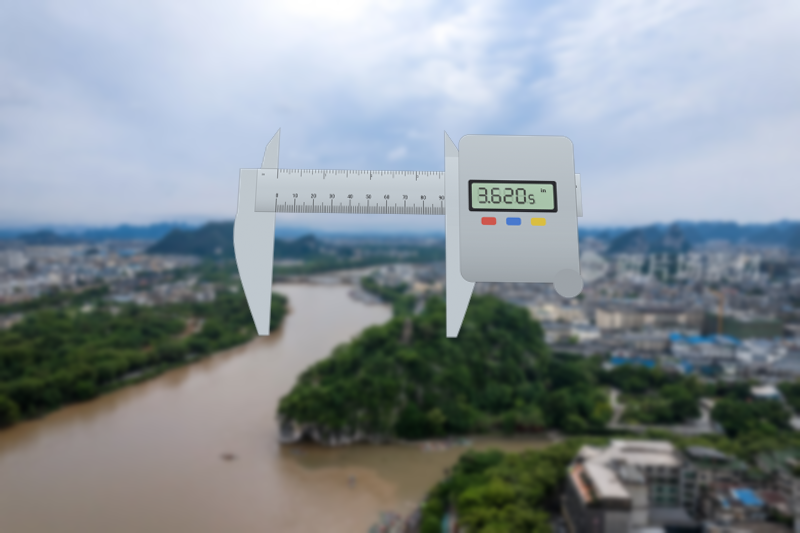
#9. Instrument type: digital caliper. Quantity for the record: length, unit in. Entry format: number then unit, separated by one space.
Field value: 3.6205 in
